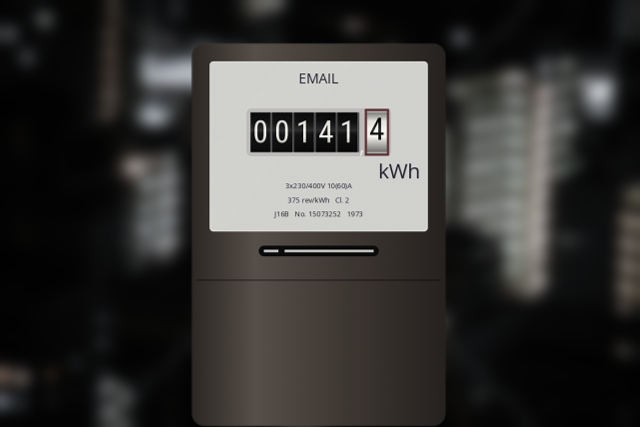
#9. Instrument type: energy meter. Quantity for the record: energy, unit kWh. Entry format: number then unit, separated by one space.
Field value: 141.4 kWh
